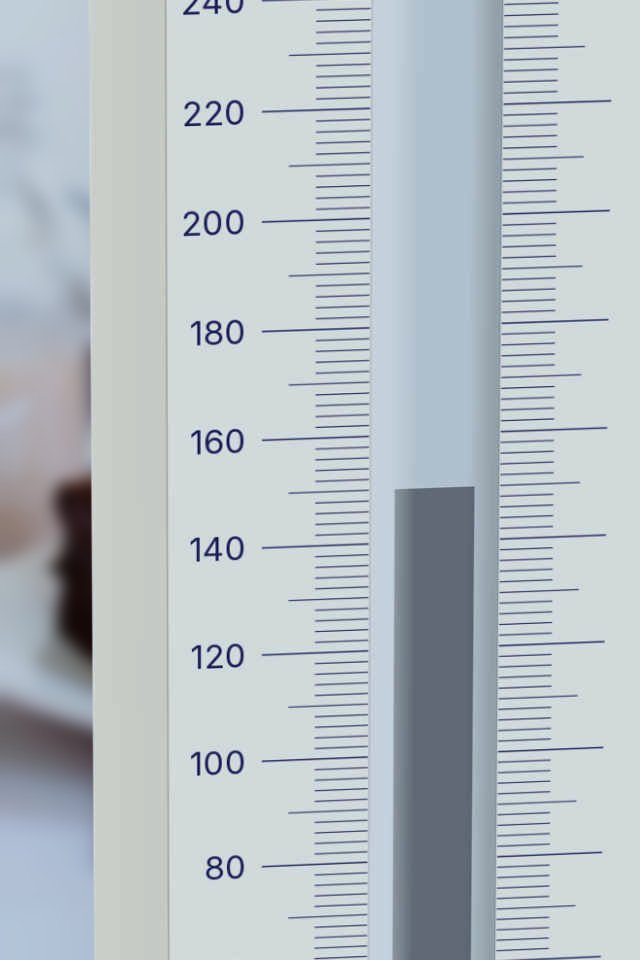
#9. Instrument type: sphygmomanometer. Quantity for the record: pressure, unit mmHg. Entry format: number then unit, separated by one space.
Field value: 150 mmHg
